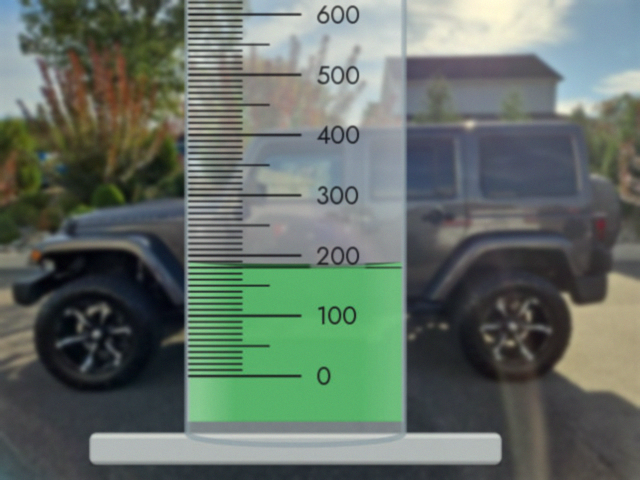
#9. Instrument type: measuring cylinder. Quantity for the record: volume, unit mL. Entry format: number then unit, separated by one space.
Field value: 180 mL
